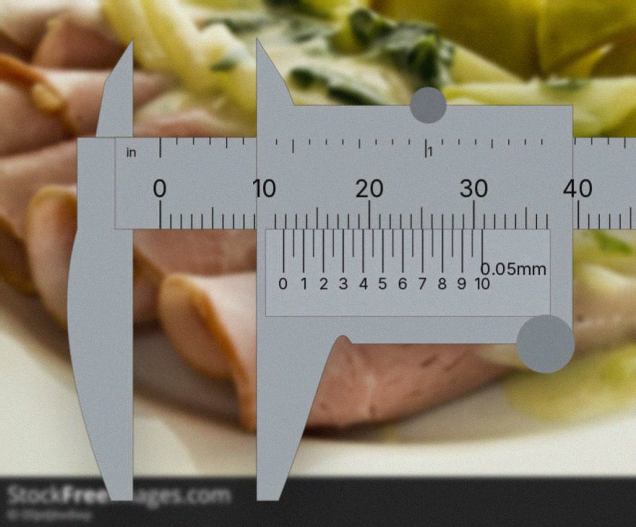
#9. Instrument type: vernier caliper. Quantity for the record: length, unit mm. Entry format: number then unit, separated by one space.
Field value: 11.8 mm
